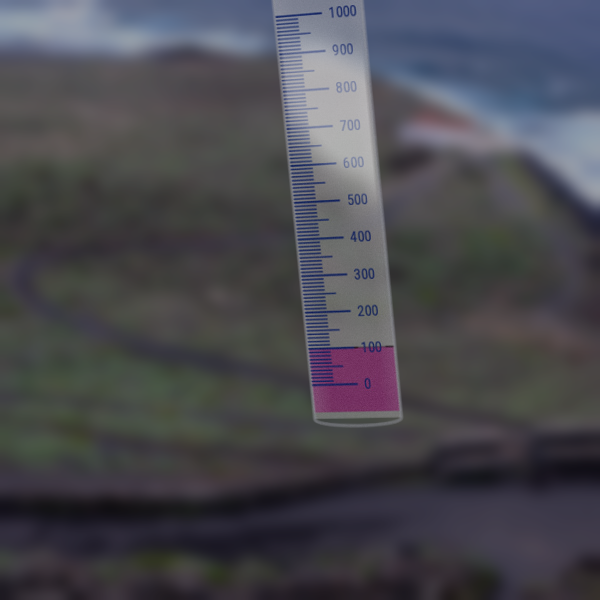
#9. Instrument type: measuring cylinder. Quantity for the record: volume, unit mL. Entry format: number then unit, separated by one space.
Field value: 100 mL
